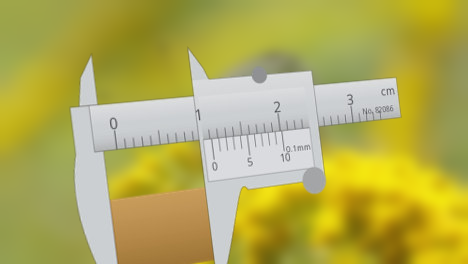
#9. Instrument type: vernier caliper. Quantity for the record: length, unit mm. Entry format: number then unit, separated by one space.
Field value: 11.2 mm
